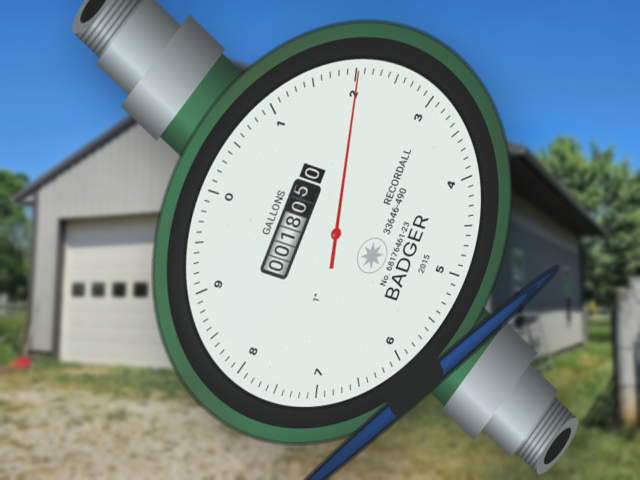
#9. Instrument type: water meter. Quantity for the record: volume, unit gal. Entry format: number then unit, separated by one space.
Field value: 18052.0 gal
